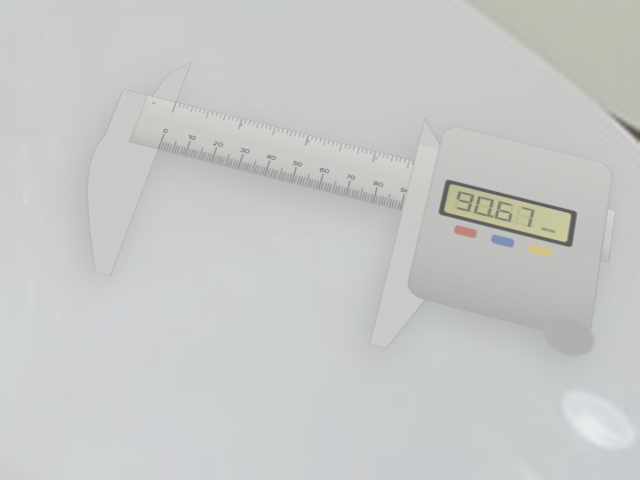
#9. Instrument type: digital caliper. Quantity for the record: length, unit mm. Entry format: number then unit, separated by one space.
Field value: 90.67 mm
